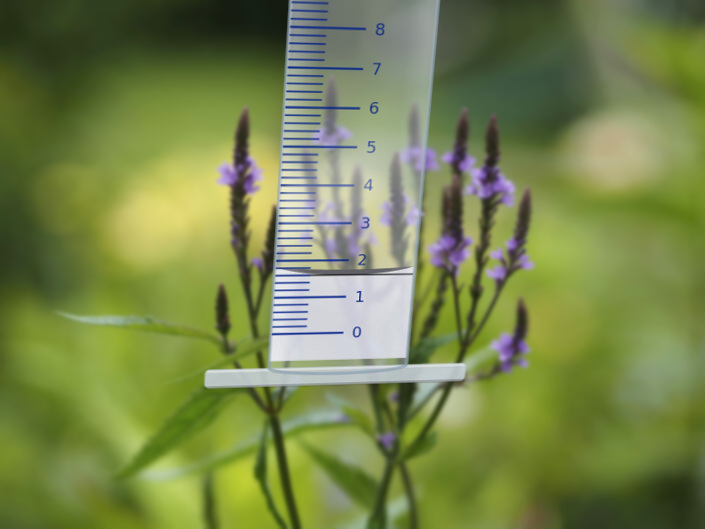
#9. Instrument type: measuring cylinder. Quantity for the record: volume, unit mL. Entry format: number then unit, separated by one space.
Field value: 1.6 mL
